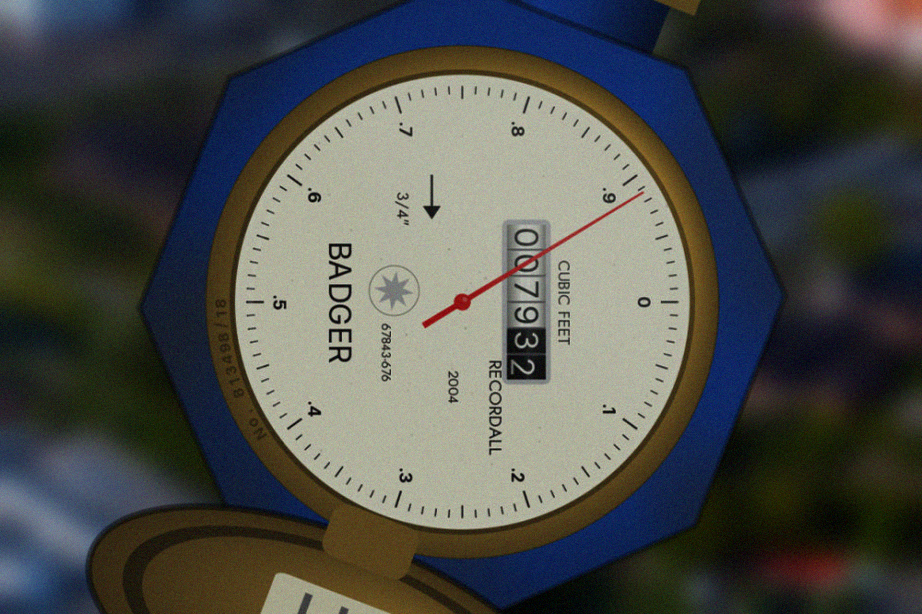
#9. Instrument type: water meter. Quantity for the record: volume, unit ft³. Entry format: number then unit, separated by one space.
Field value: 7931.91 ft³
